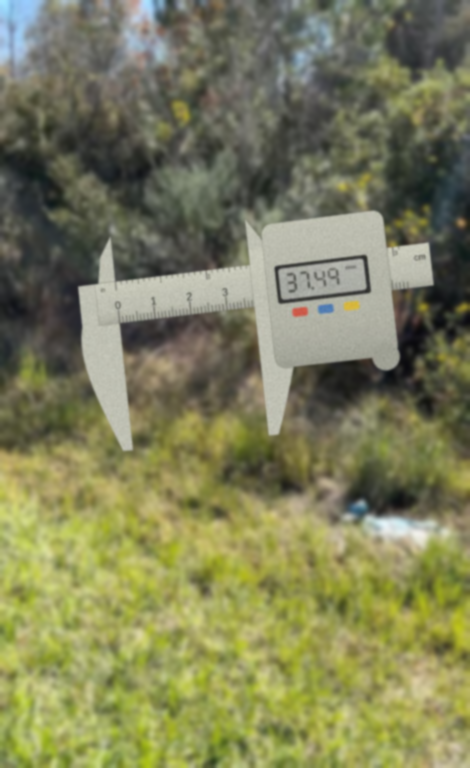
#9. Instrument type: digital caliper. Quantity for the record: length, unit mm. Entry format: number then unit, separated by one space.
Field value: 37.49 mm
